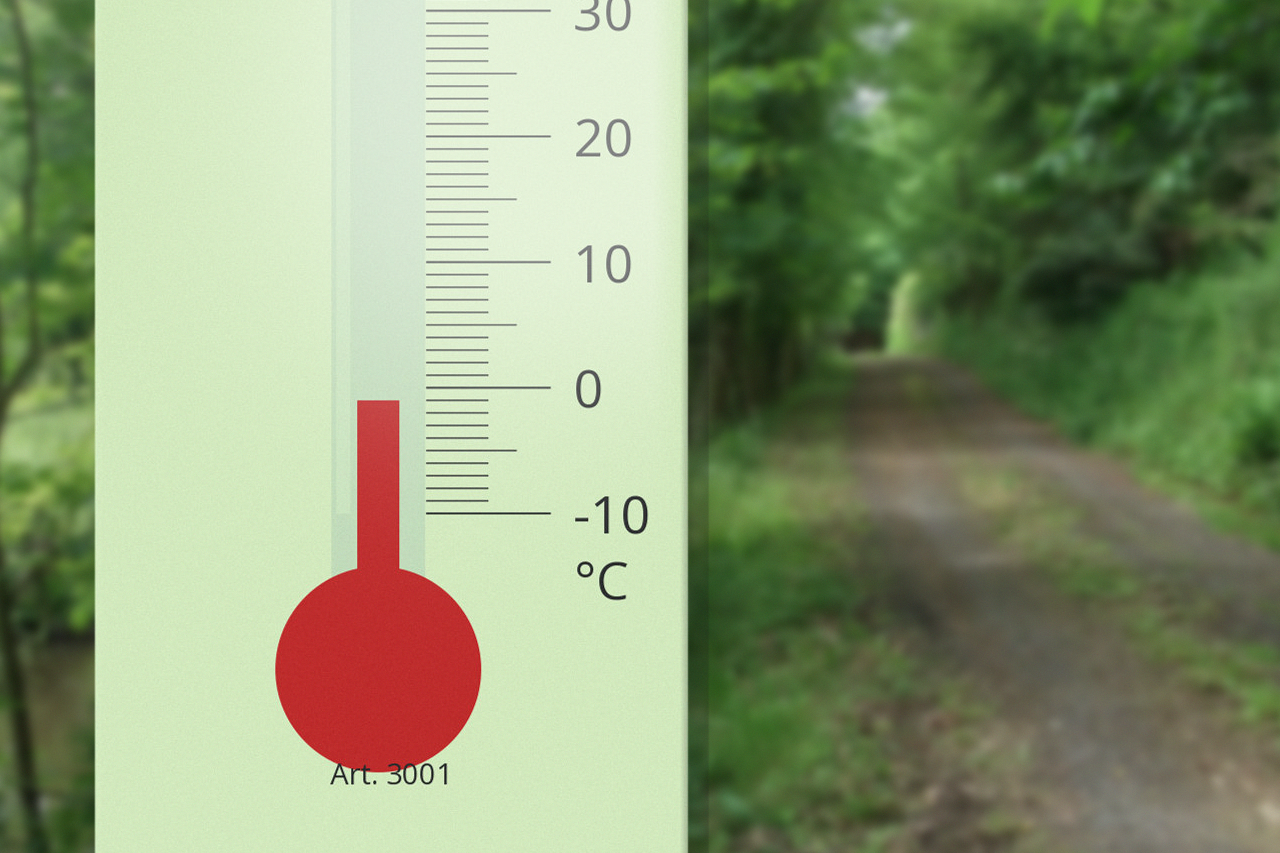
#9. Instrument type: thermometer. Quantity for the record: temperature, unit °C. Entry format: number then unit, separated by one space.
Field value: -1 °C
